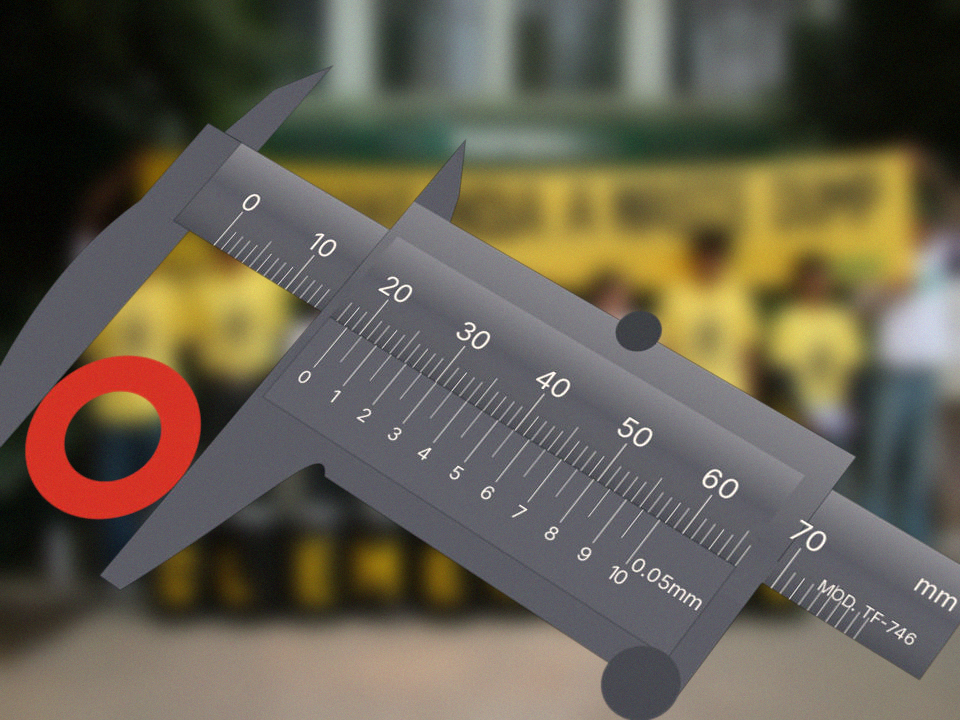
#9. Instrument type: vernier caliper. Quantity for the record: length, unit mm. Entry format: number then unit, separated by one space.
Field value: 18.4 mm
